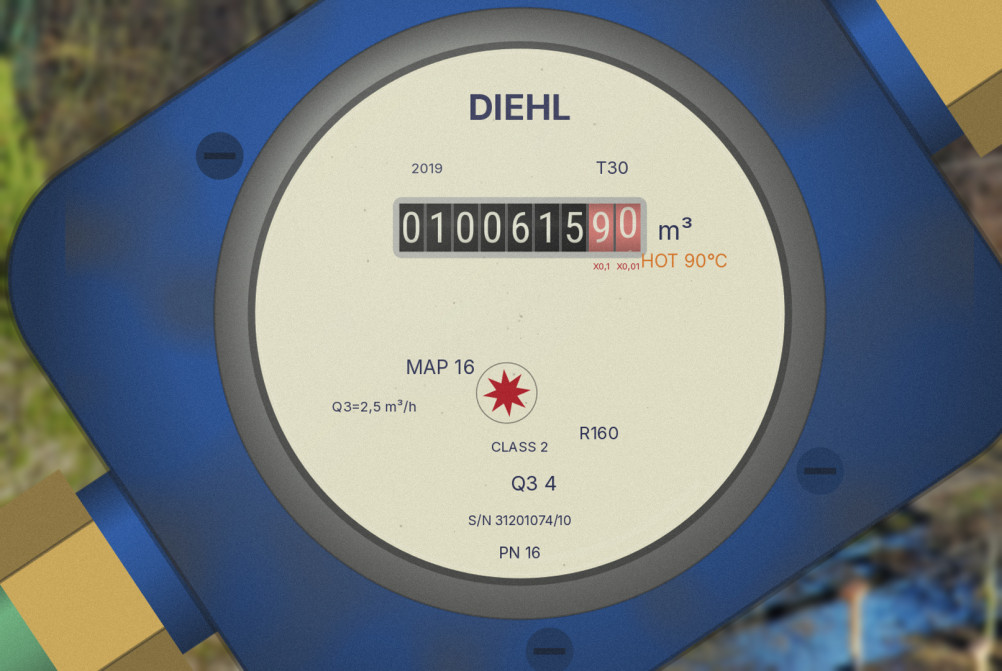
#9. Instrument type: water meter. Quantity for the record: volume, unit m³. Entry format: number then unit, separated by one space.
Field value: 100615.90 m³
